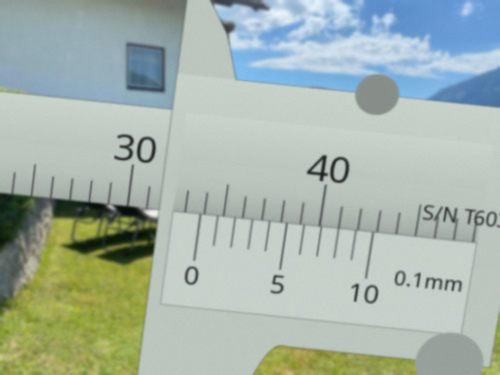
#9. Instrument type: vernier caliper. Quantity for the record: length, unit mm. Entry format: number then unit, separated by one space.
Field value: 33.8 mm
